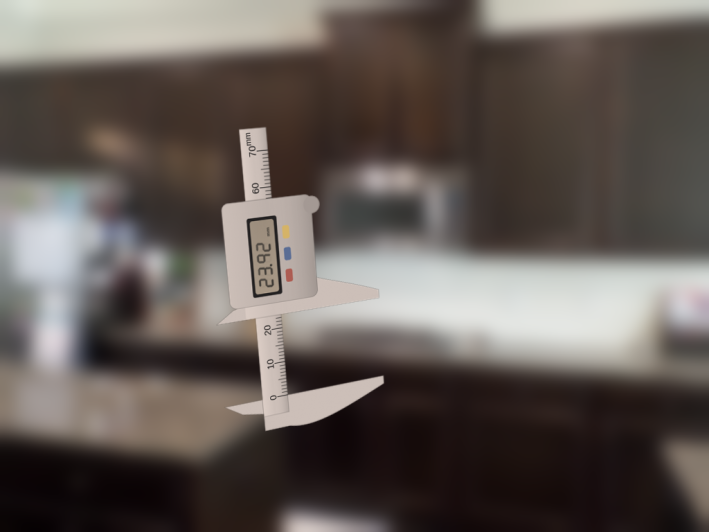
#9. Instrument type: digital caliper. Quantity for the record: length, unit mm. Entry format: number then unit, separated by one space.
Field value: 23.92 mm
